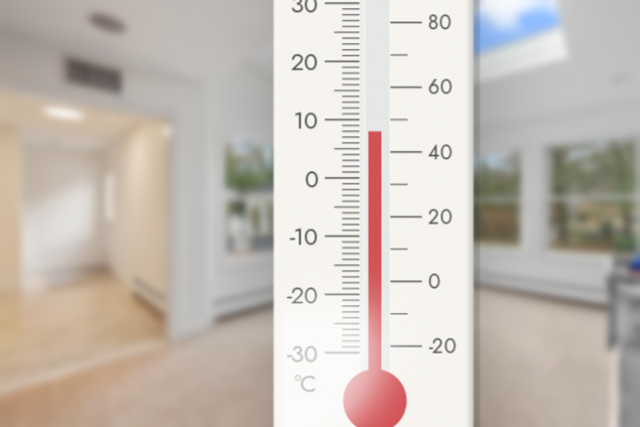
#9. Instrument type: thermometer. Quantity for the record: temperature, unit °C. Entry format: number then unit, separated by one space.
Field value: 8 °C
